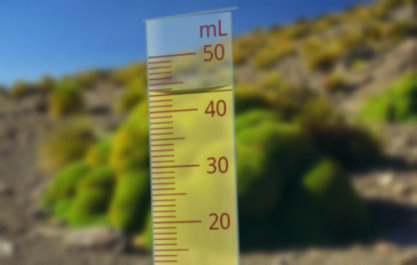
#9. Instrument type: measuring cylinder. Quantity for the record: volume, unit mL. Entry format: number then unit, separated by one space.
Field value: 43 mL
